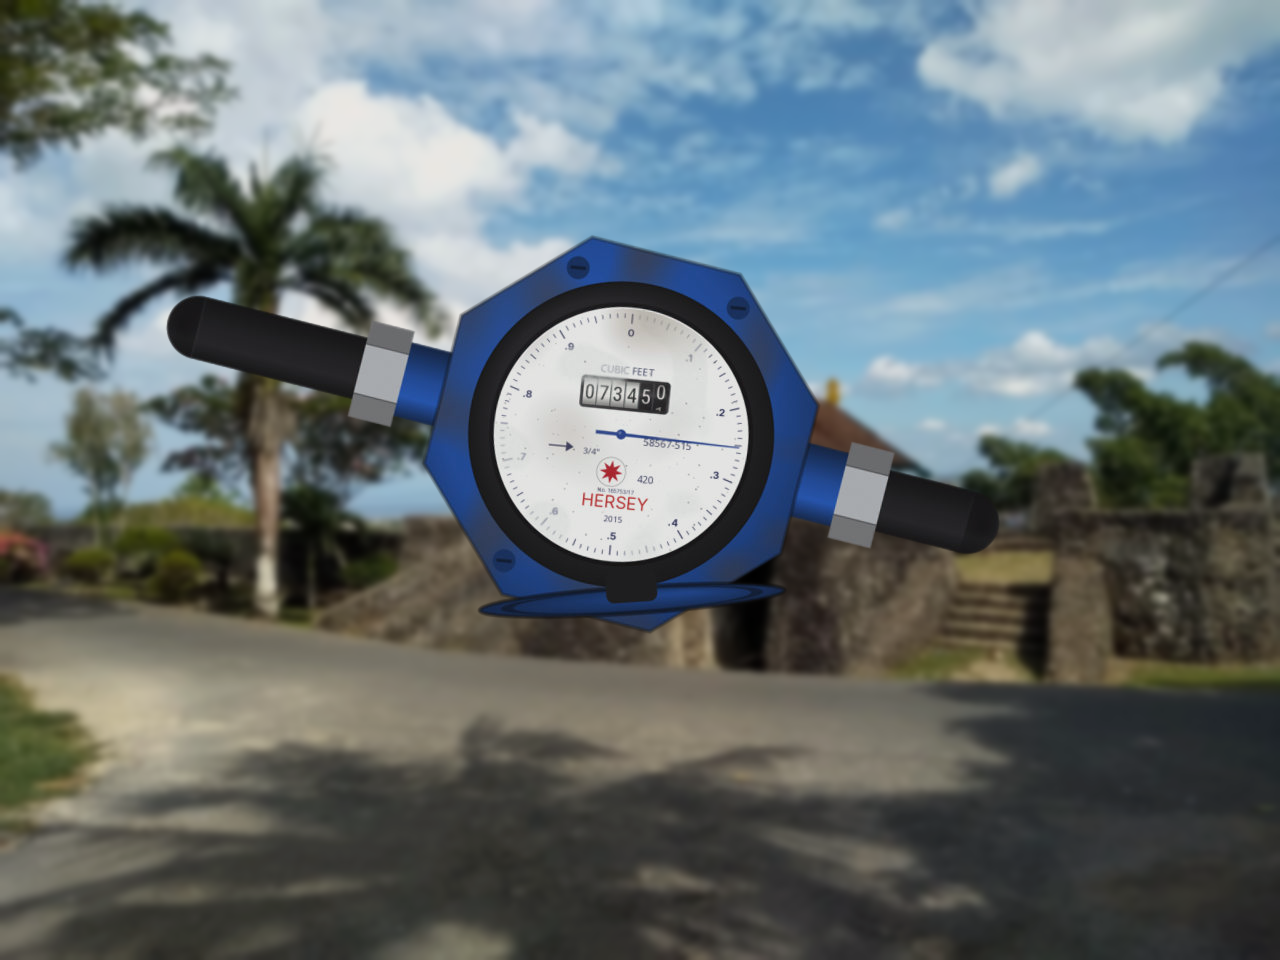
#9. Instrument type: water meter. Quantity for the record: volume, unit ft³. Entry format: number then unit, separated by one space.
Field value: 73450.25 ft³
